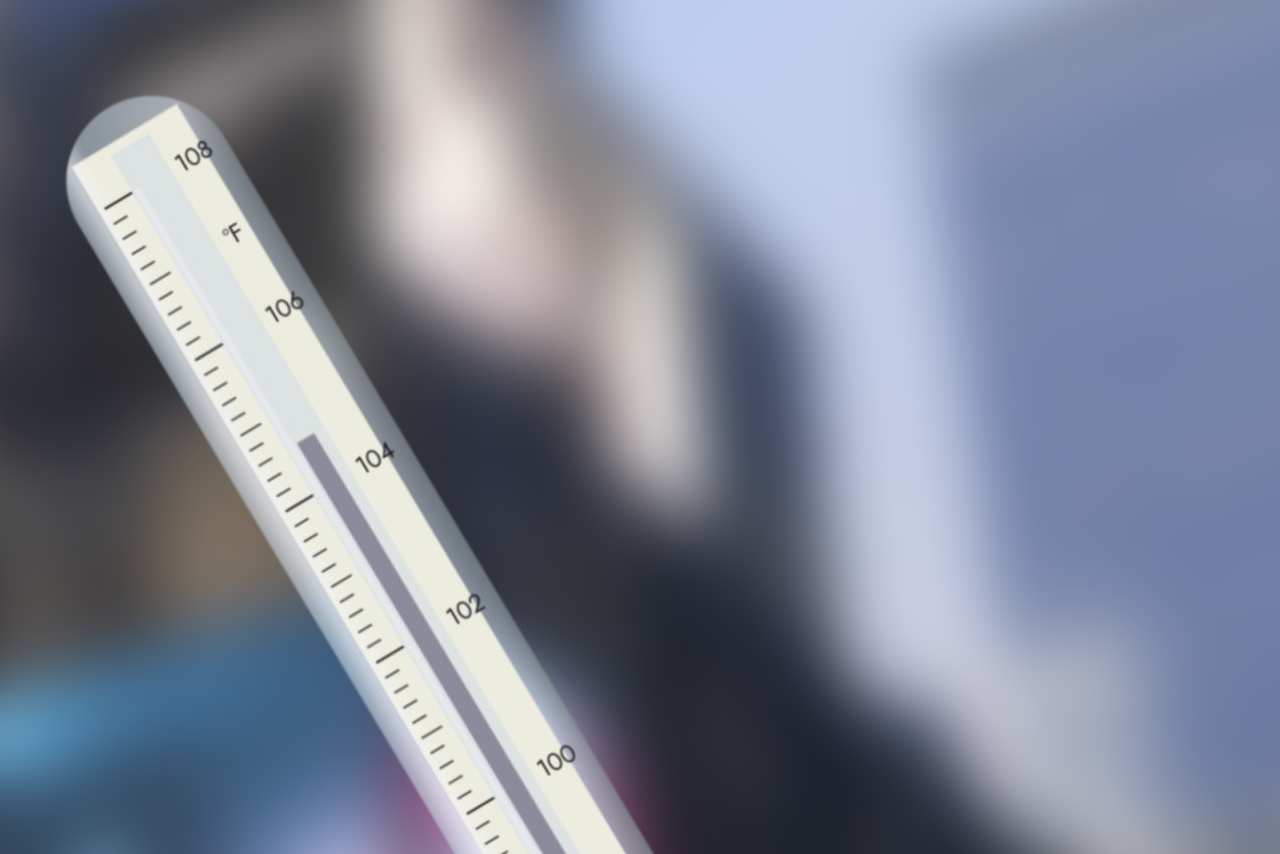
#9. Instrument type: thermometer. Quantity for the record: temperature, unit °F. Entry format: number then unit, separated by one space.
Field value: 104.6 °F
